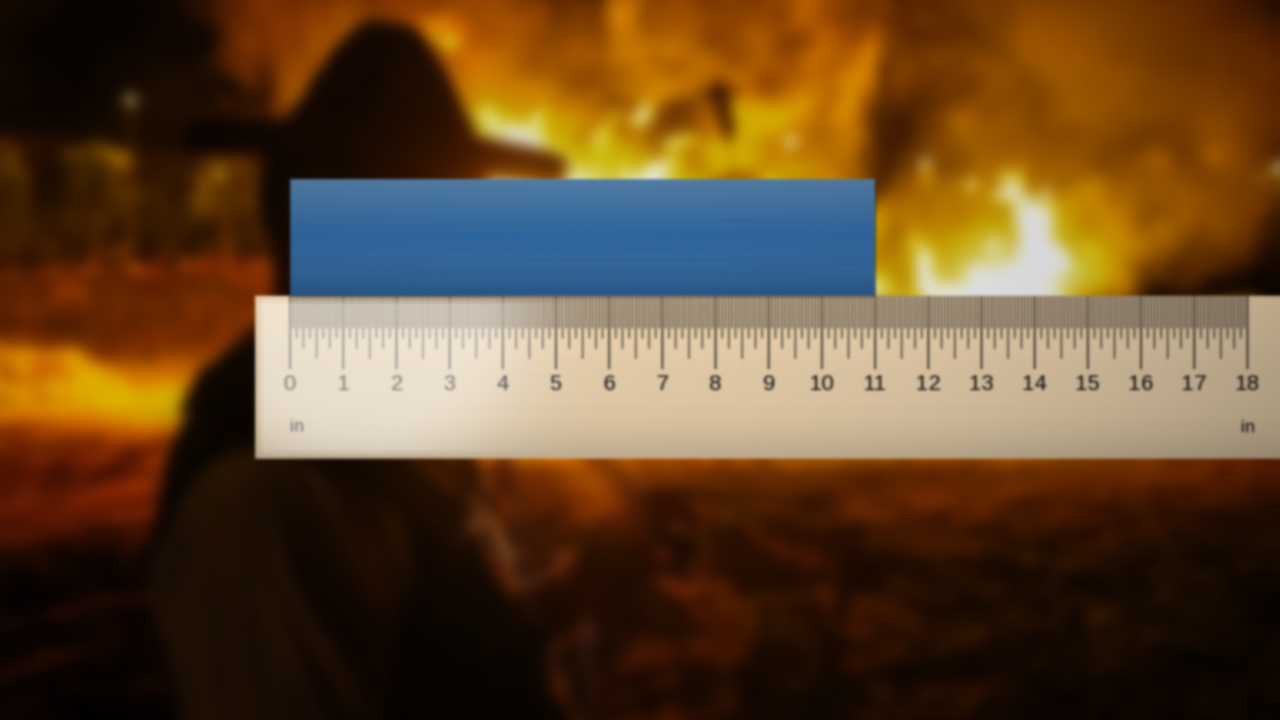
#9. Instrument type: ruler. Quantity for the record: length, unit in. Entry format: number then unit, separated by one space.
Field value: 11 in
